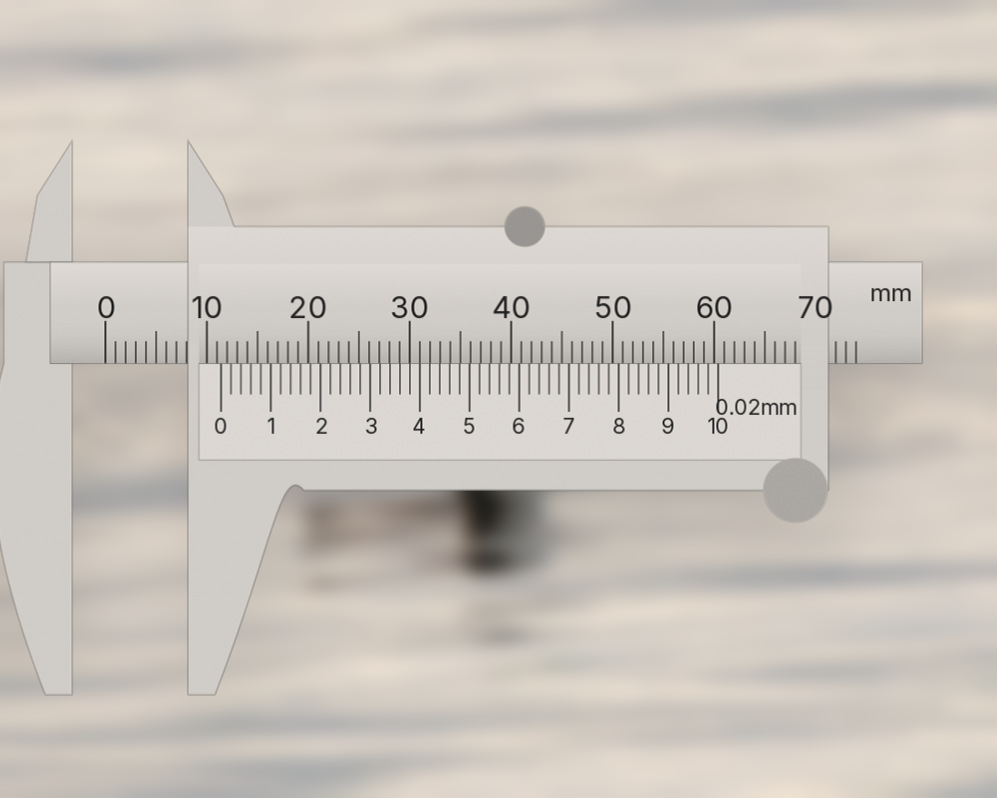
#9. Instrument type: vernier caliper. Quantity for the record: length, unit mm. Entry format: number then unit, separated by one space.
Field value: 11.4 mm
